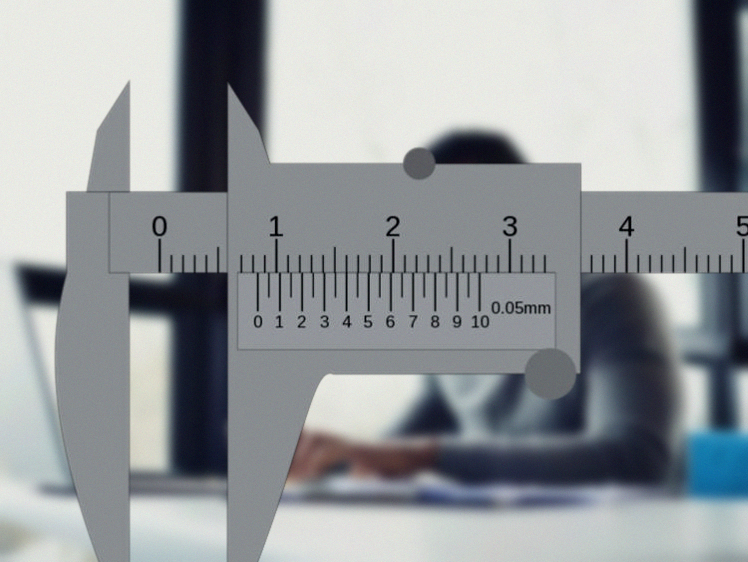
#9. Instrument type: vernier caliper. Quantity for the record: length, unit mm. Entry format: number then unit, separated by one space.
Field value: 8.4 mm
